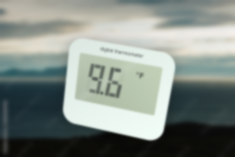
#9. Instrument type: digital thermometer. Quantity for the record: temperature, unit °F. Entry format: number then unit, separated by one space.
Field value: 9.6 °F
